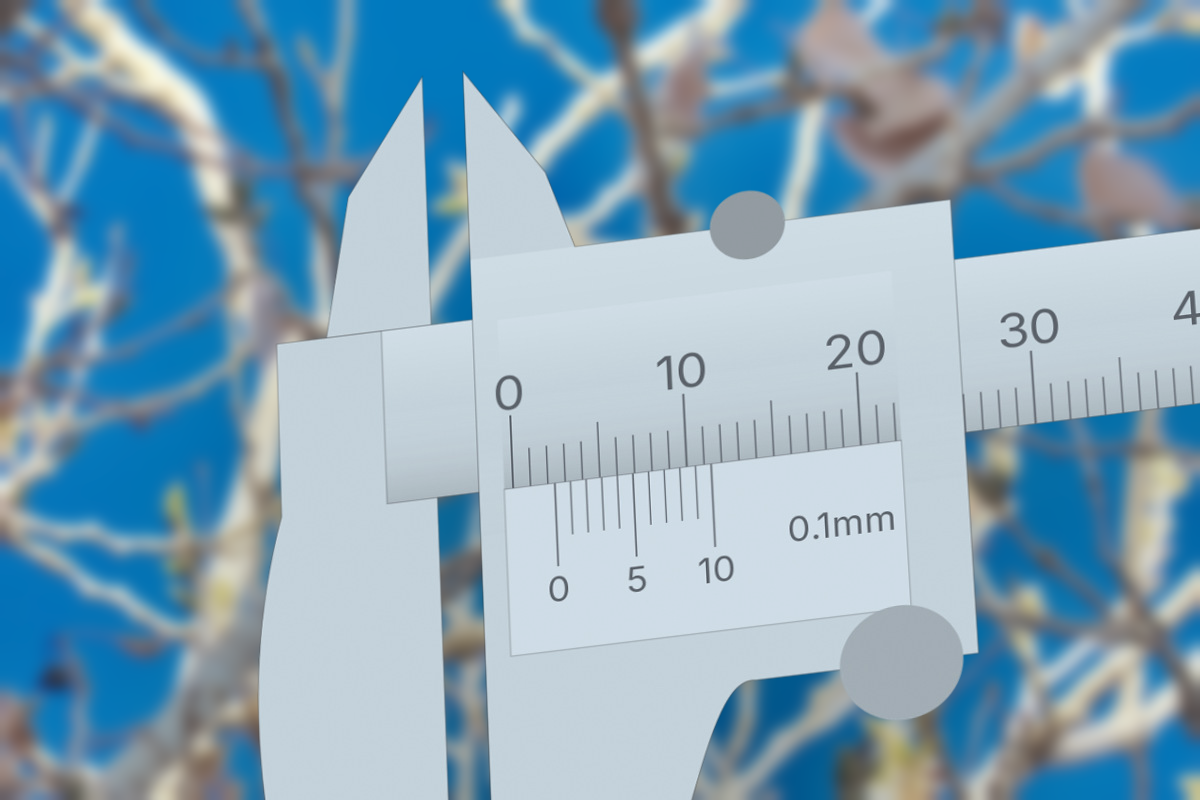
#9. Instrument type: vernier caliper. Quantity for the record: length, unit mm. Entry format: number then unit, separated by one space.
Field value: 2.4 mm
